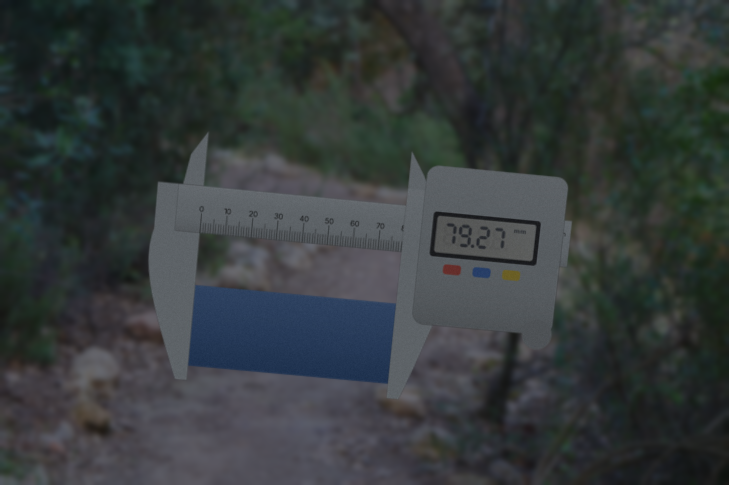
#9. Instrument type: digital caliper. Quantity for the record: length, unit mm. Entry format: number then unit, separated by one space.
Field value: 79.27 mm
